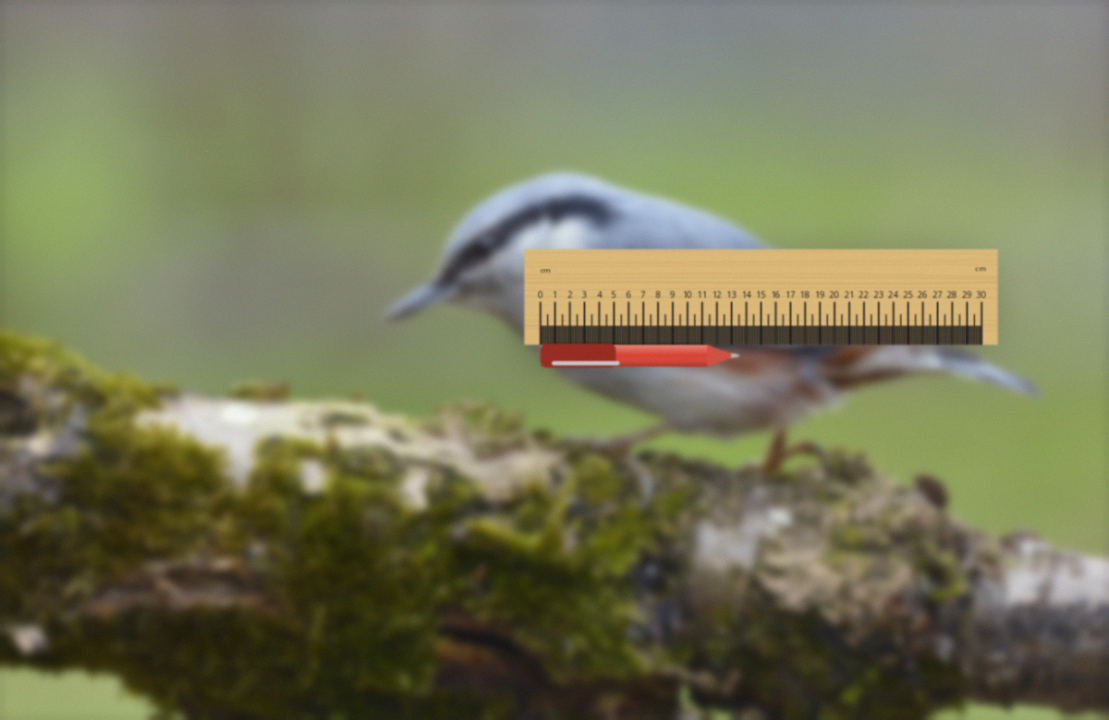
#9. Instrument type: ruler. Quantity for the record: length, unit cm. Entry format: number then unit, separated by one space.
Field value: 13.5 cm
